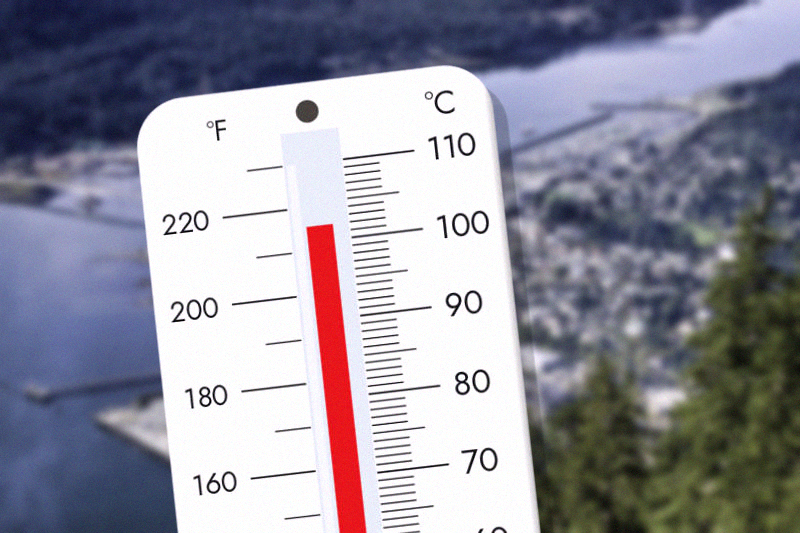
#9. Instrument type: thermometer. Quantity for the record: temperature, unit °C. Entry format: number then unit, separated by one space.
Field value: 102 °C
